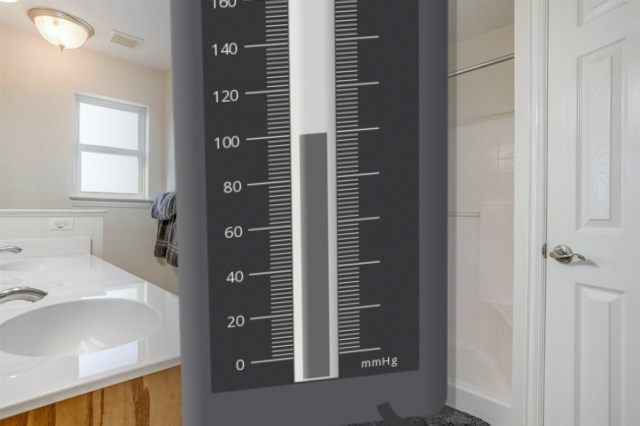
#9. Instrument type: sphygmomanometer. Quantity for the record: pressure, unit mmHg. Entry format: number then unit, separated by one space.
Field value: 100 mmHg
